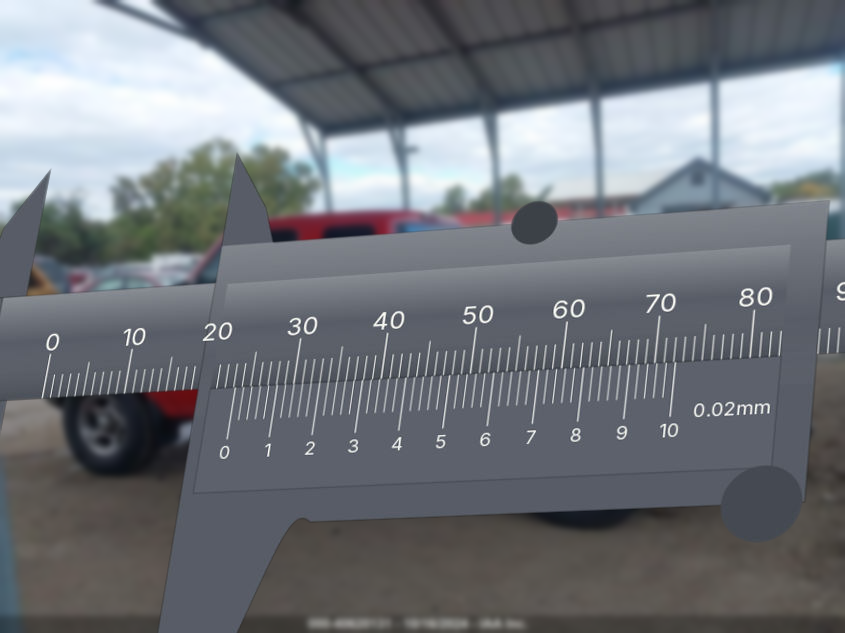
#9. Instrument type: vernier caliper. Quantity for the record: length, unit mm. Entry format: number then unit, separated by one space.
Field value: 23.2 mm
